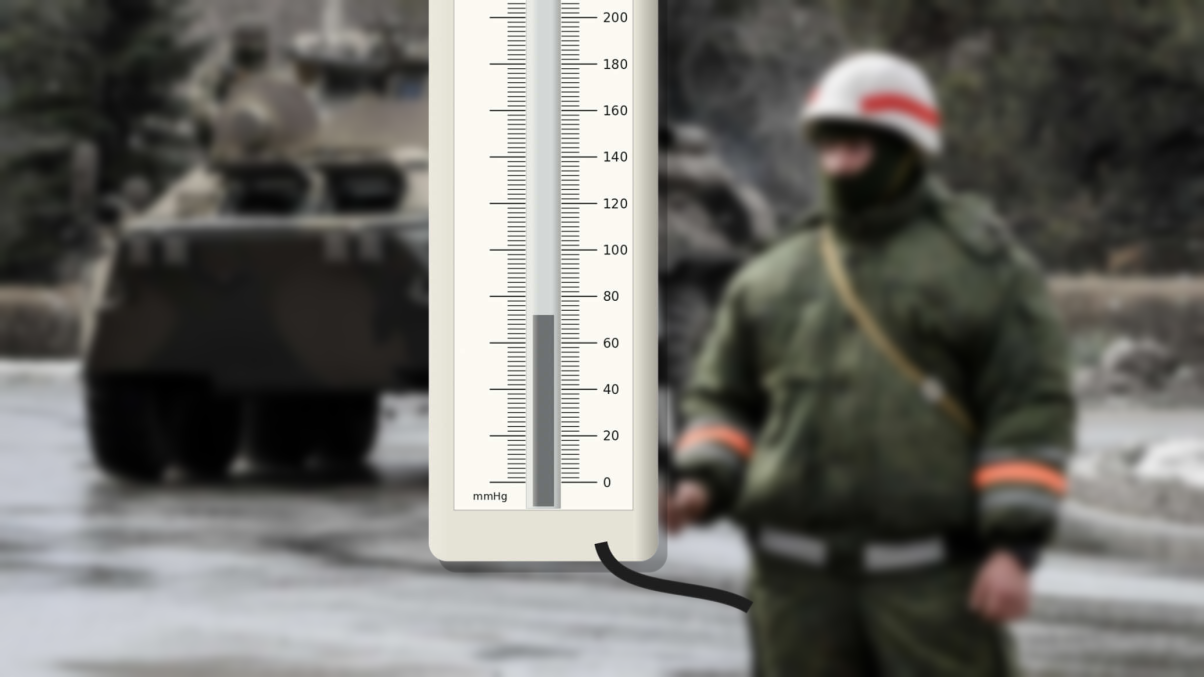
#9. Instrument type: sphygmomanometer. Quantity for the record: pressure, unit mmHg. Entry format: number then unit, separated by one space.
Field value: 72 mmHg
